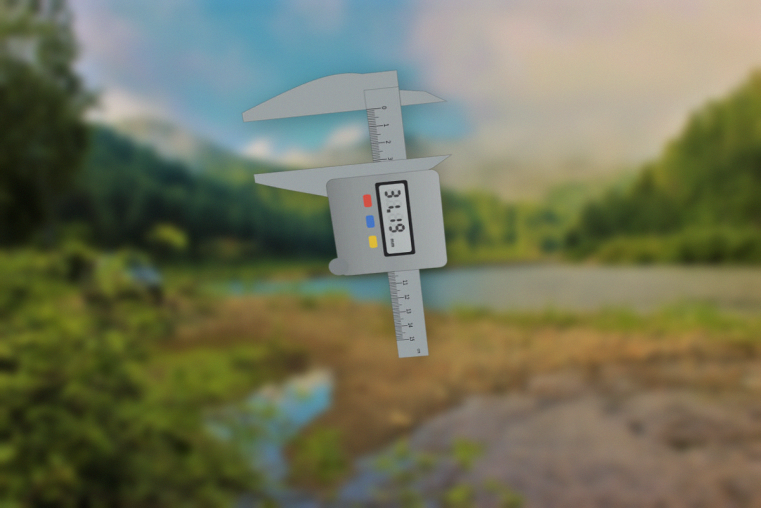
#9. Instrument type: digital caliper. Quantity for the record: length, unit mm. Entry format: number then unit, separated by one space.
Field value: 31.19 mm
